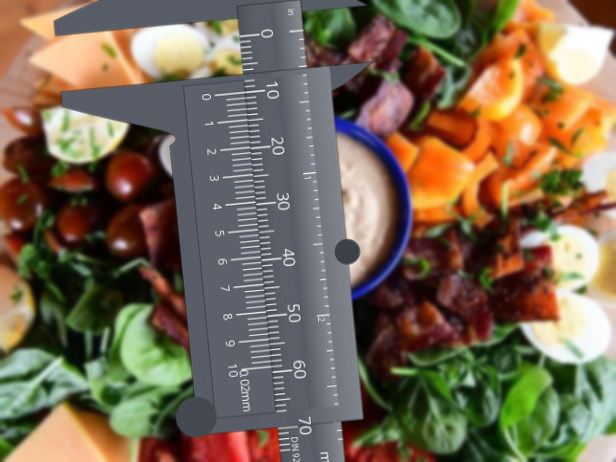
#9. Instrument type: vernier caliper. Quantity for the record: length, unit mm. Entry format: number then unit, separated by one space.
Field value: 10.0 mm
